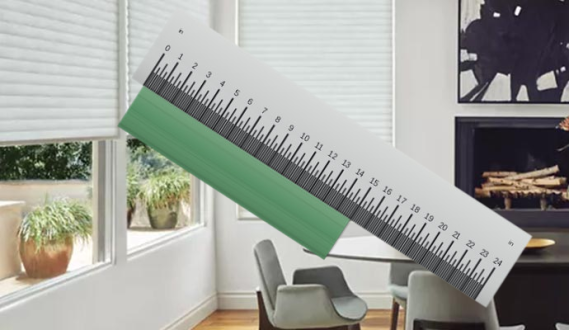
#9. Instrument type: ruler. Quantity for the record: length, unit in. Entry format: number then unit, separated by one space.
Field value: 15 in
